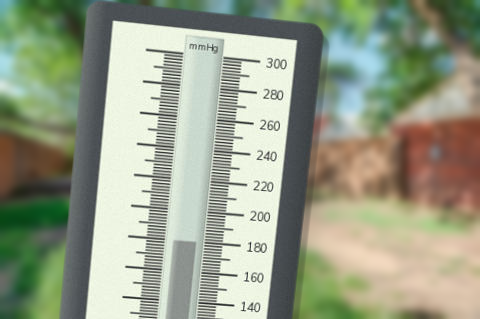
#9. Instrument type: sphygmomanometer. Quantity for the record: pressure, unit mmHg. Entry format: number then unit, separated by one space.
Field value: 180 mmHg
